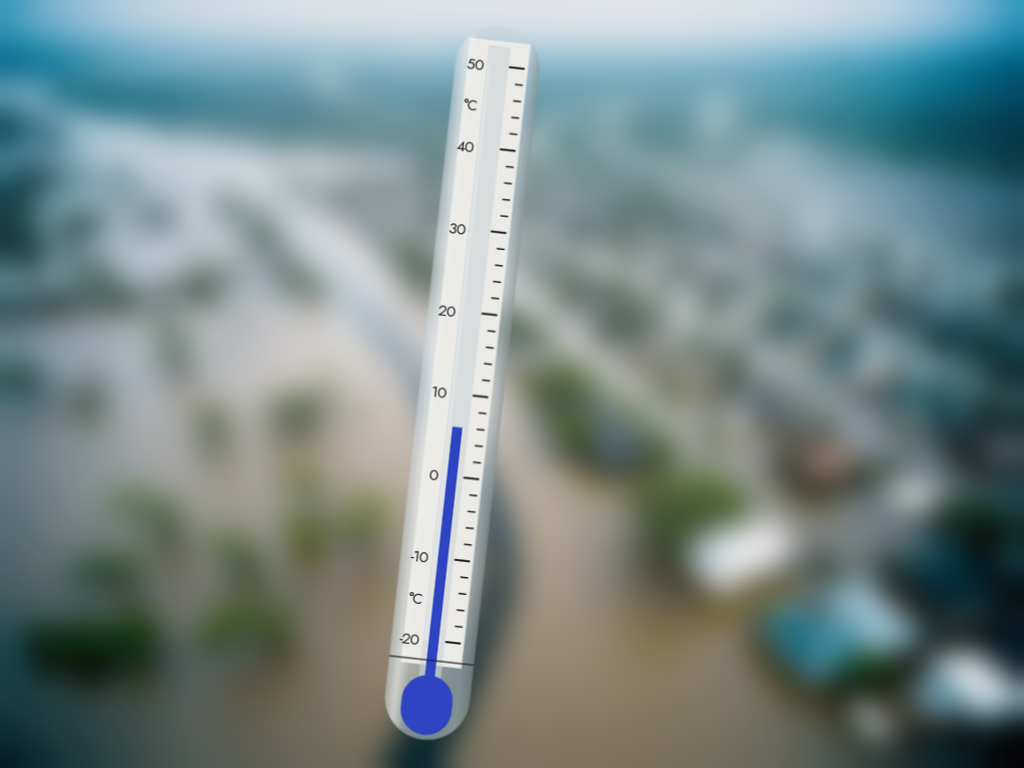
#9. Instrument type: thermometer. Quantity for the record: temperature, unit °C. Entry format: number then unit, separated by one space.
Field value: 6 °C
